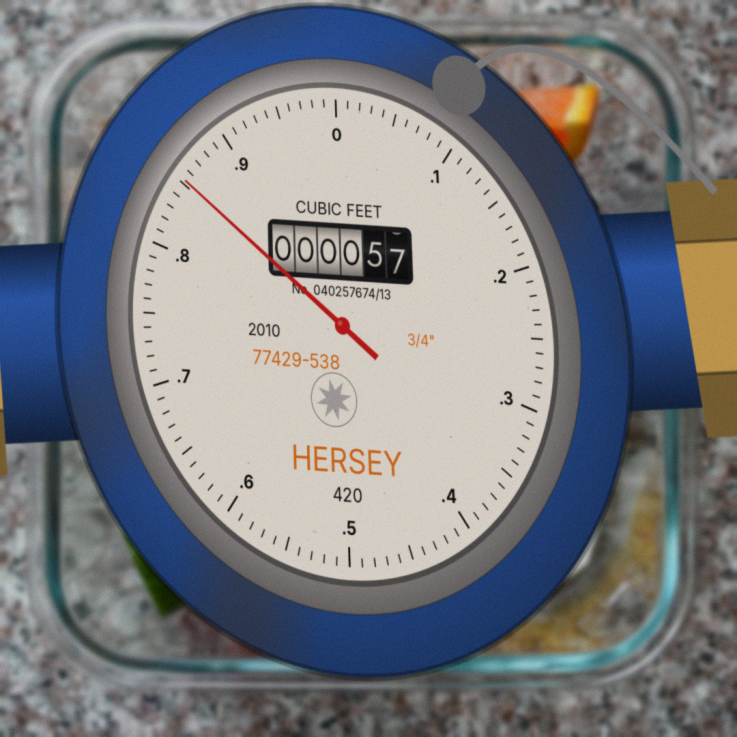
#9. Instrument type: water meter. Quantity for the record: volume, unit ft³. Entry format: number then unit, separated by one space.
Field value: 56.85 ft³
